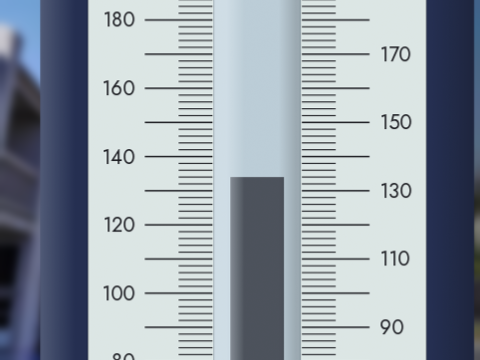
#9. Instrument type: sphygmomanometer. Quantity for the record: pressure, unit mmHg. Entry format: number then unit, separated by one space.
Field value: 134 mmHg
